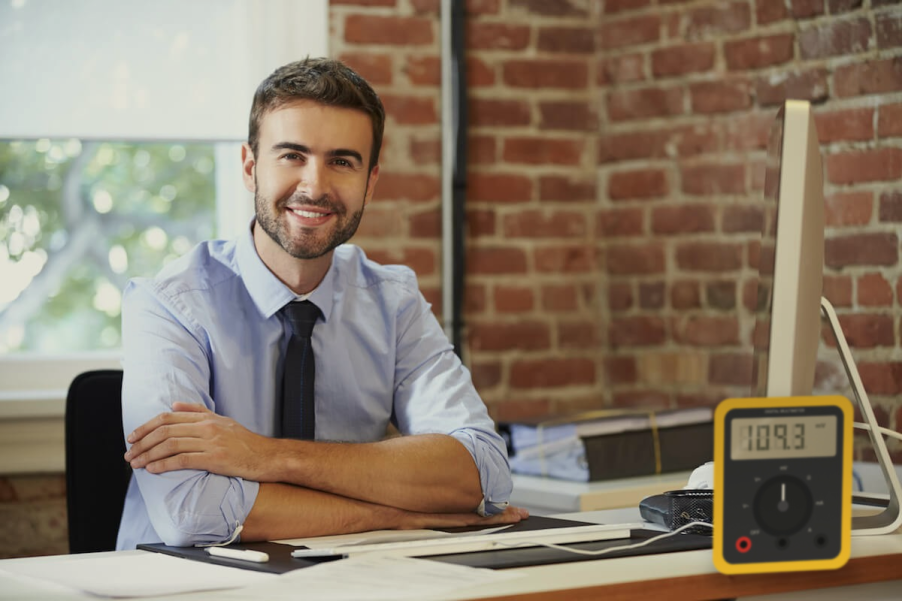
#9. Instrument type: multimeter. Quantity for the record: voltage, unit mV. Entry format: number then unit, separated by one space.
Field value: 109.3 mV
